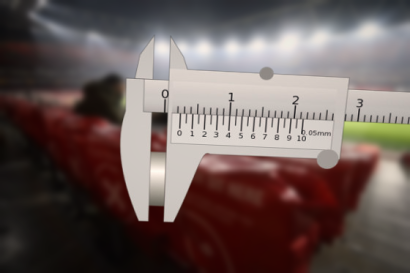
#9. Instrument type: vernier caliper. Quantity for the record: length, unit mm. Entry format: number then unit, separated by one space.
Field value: 2.4 mm
